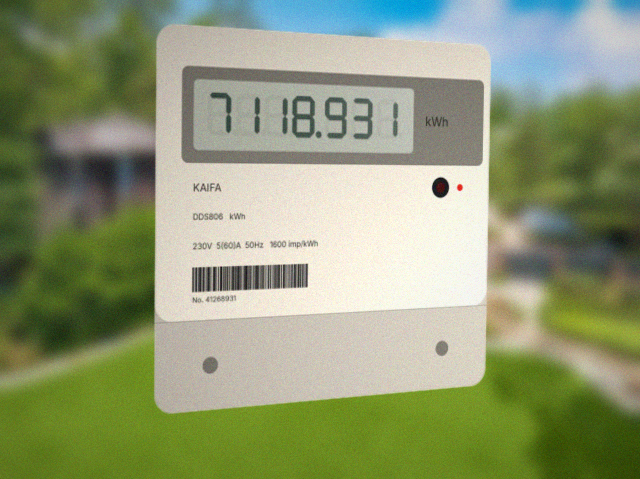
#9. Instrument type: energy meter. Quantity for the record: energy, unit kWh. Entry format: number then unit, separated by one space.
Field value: 7118.931 kWh
